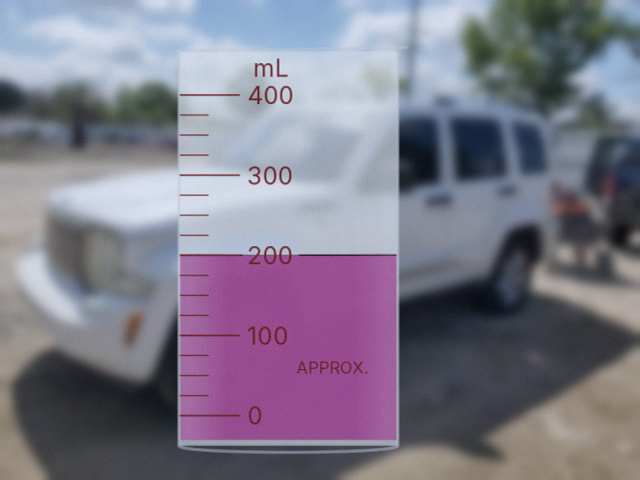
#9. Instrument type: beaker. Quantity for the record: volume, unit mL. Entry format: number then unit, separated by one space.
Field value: 200 mL
